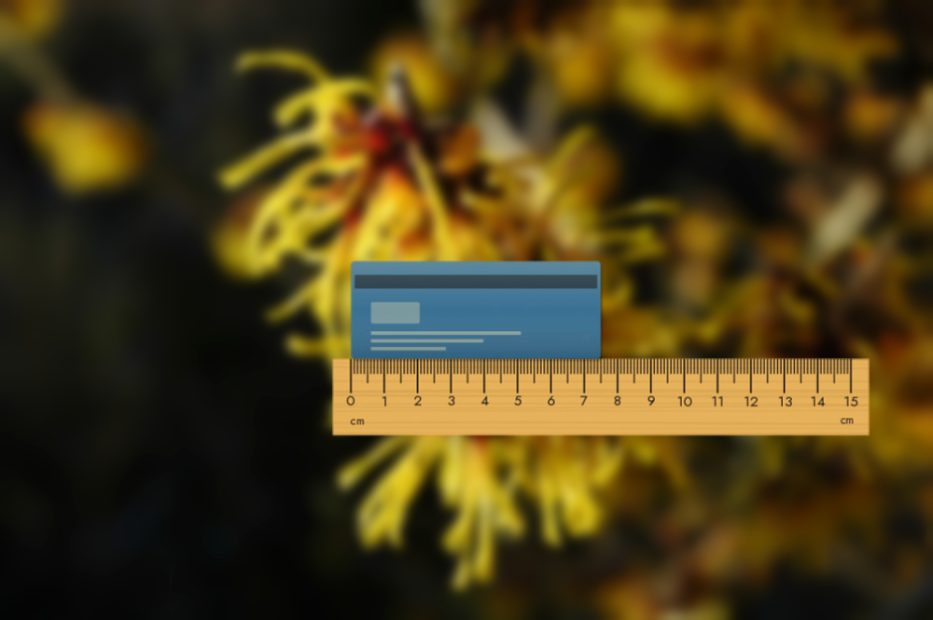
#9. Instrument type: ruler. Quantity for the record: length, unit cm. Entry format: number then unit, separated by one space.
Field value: 7.5 cm
